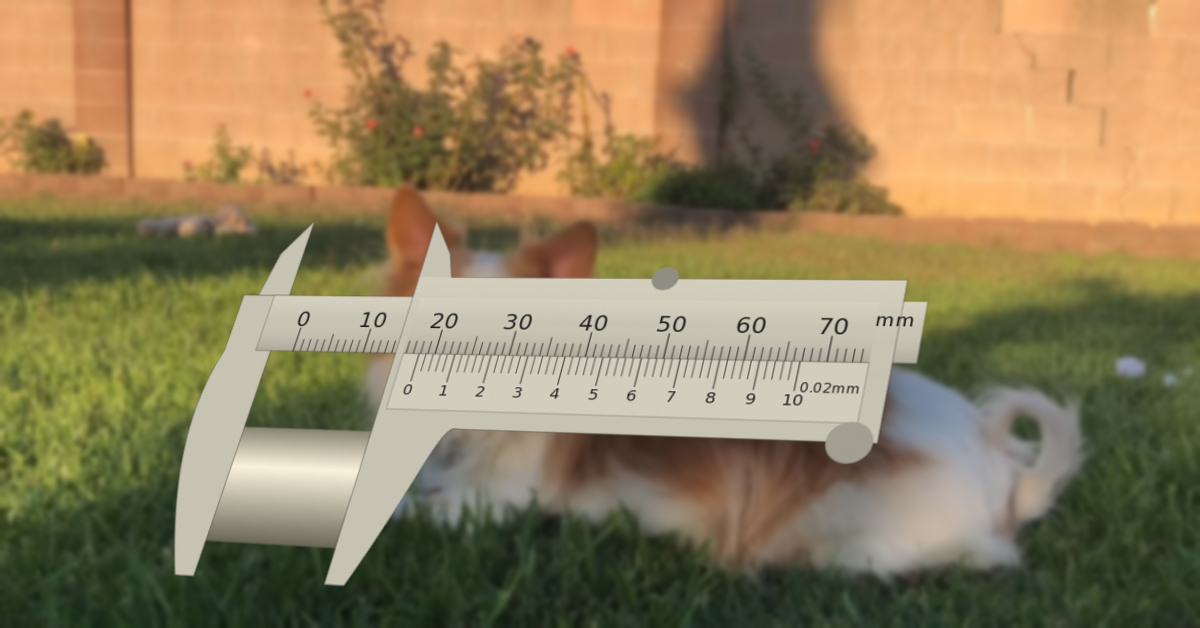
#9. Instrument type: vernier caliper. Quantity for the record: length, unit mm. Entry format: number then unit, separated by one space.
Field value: 17.8 mm
